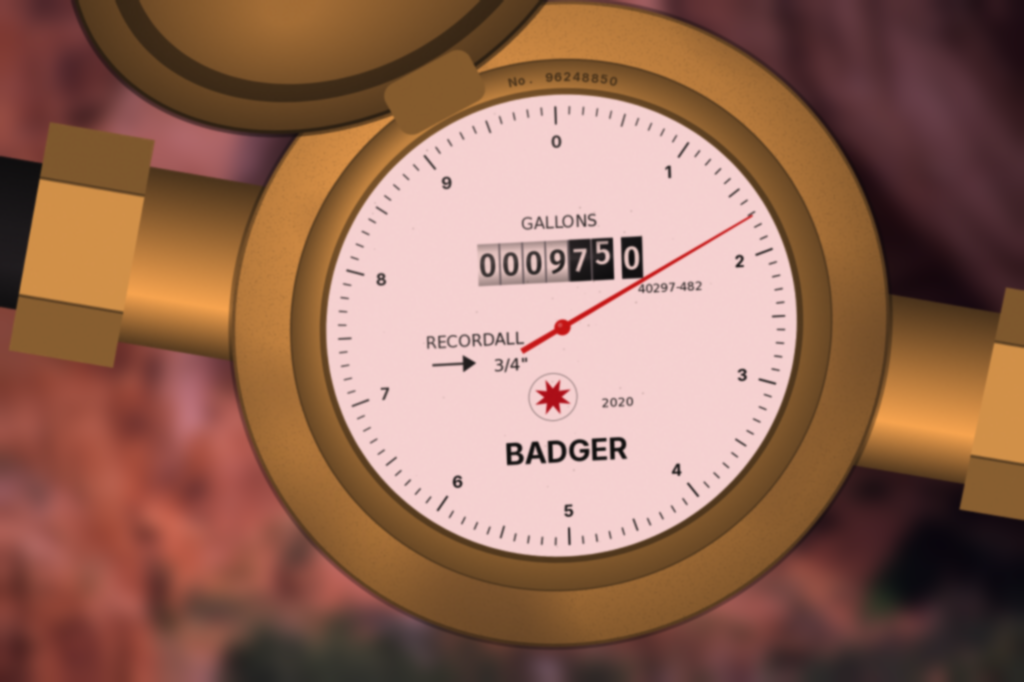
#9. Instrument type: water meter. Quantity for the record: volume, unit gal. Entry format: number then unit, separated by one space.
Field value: 9751.7 gal
